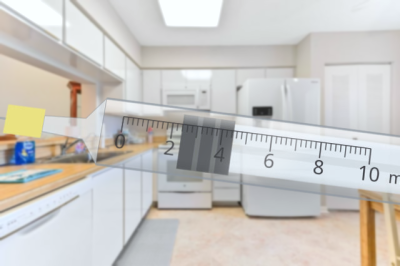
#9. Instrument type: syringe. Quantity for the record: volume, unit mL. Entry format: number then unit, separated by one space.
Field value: 2.4 mL
